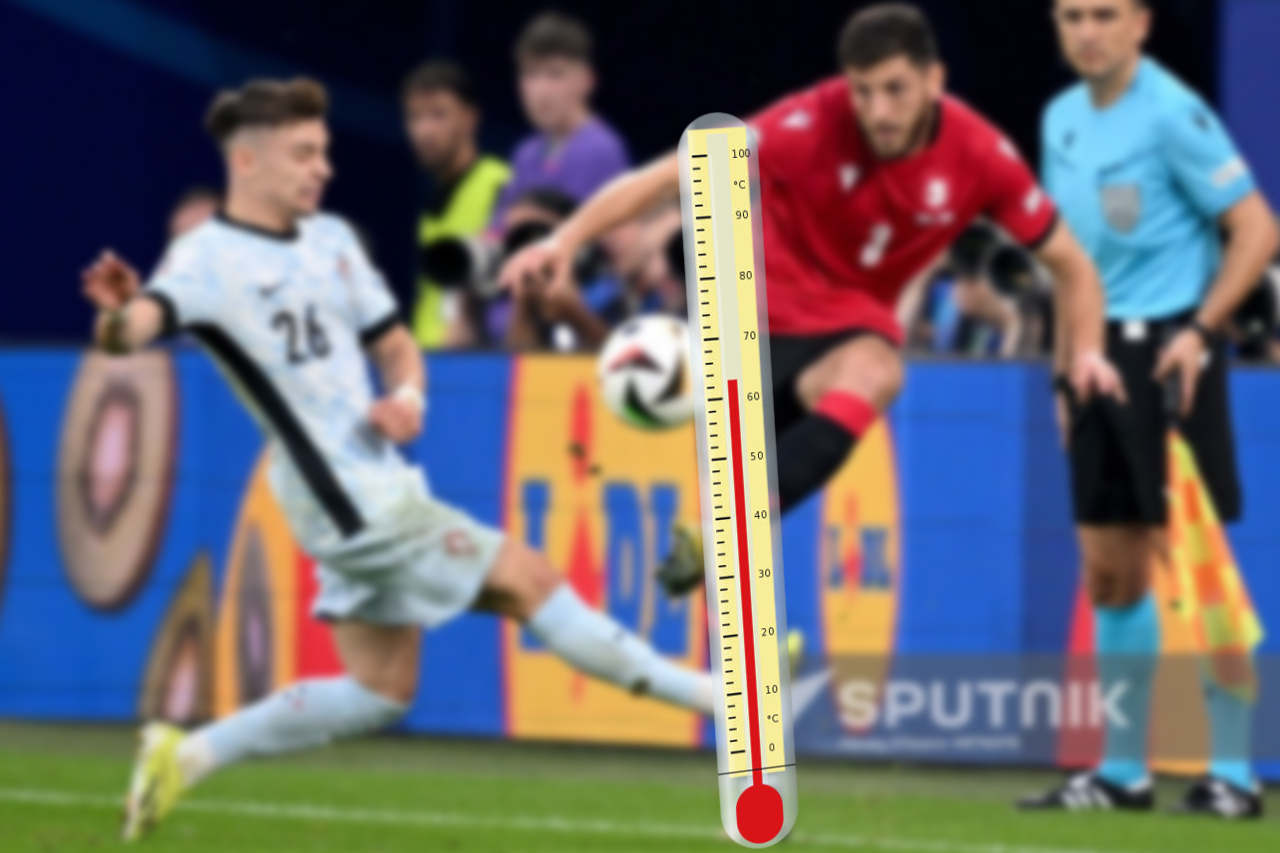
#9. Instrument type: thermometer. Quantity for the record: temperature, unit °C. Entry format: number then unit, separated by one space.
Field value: 63 °C
